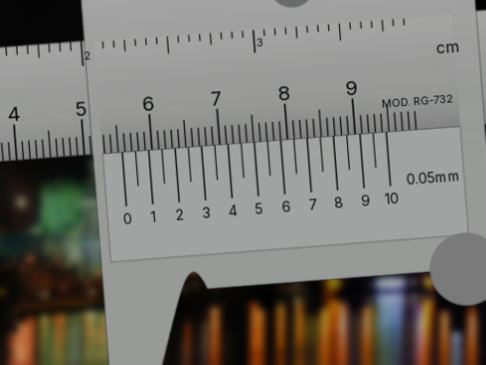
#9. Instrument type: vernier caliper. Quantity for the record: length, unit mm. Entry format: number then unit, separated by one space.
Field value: 55.6 mm
